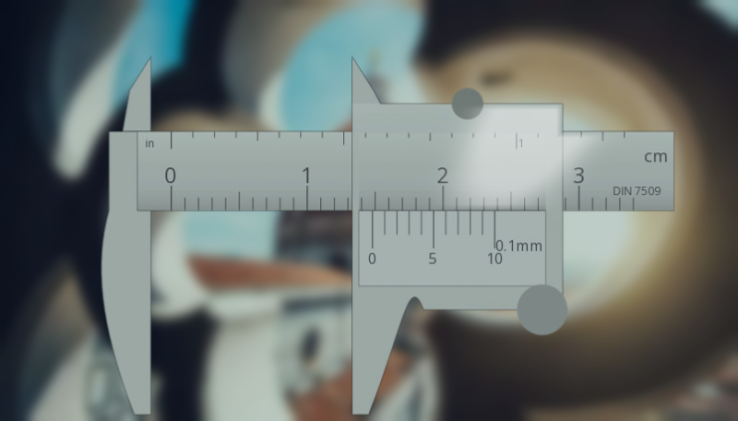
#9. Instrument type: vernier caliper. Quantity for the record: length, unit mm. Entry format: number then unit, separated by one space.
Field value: 14.8 mm
